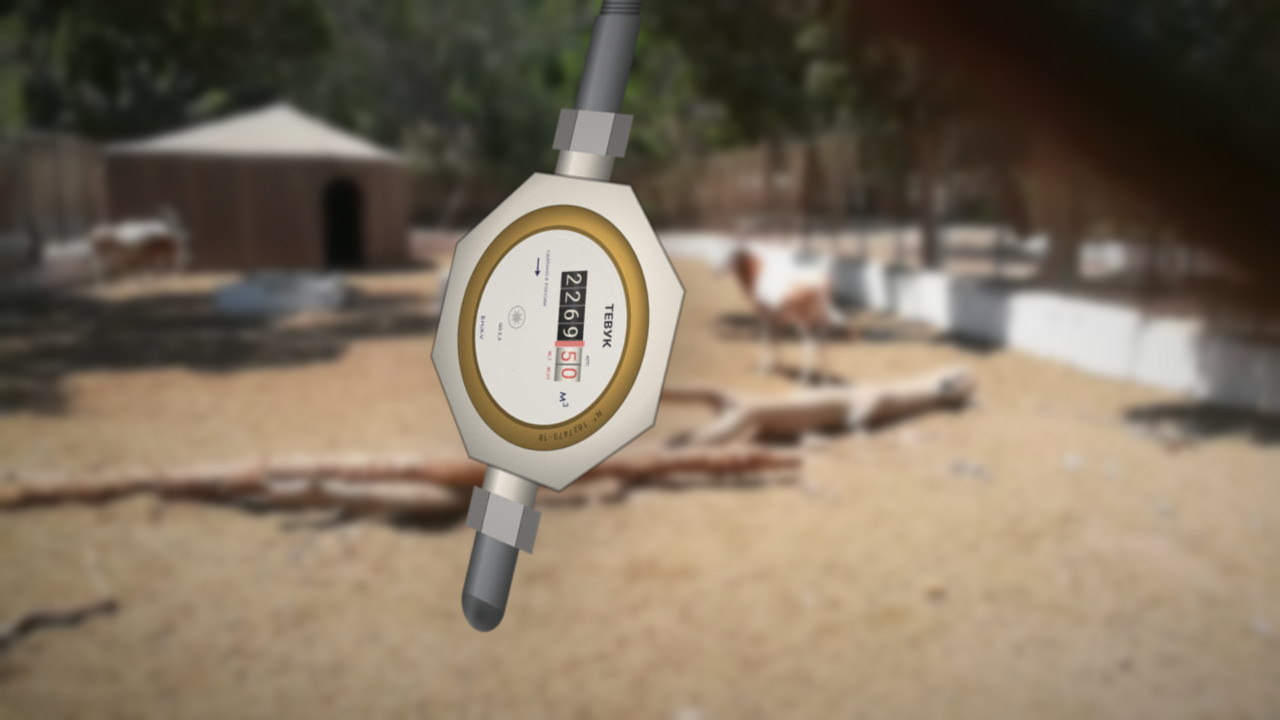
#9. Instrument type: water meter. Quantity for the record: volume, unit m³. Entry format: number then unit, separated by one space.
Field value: 2269.50 m³
